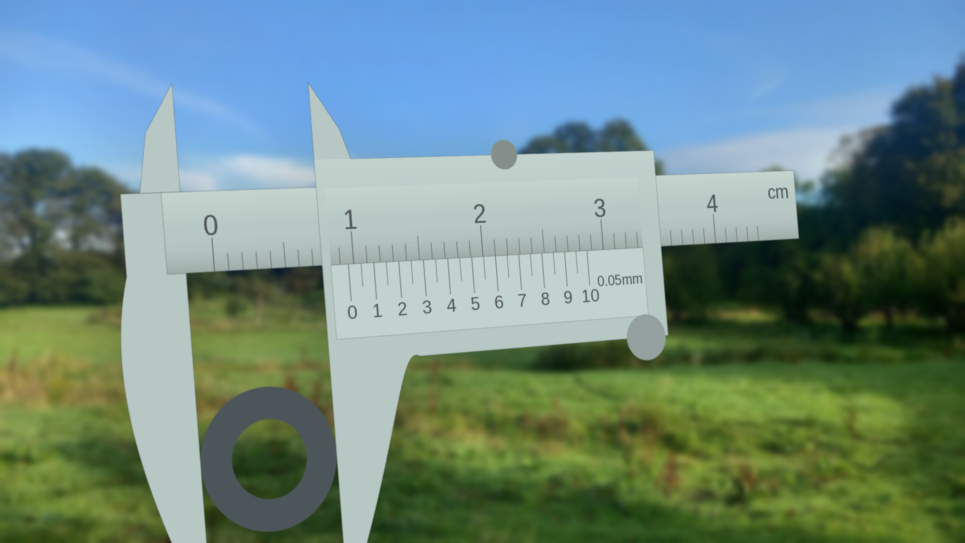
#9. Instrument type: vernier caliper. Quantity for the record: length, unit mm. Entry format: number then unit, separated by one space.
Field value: 9.6 mm
